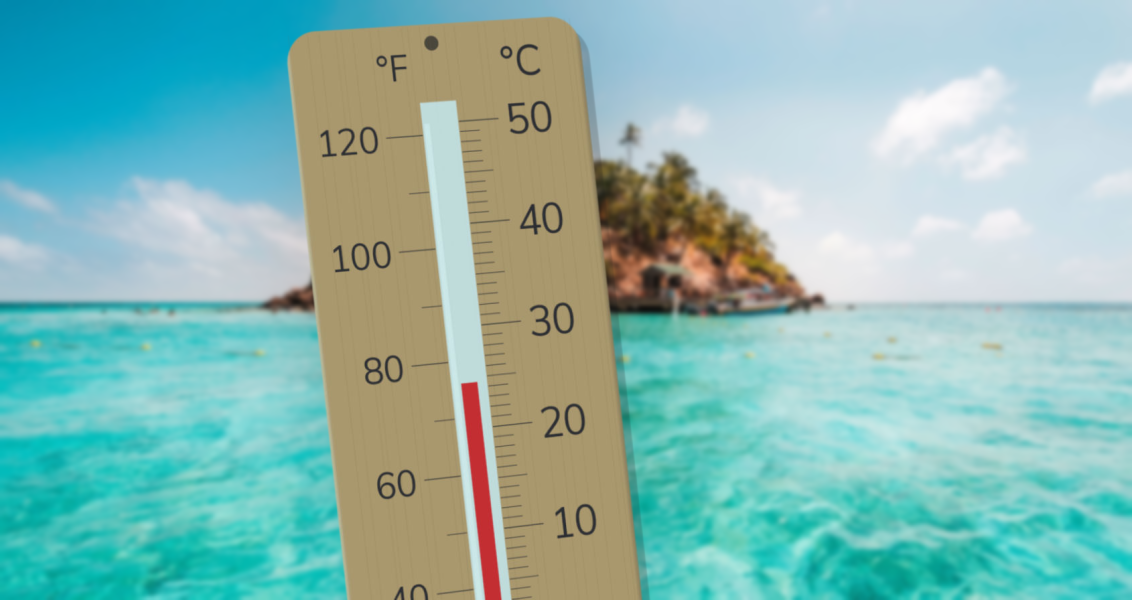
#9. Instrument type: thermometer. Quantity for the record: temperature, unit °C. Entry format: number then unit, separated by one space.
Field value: 24.5 °C
